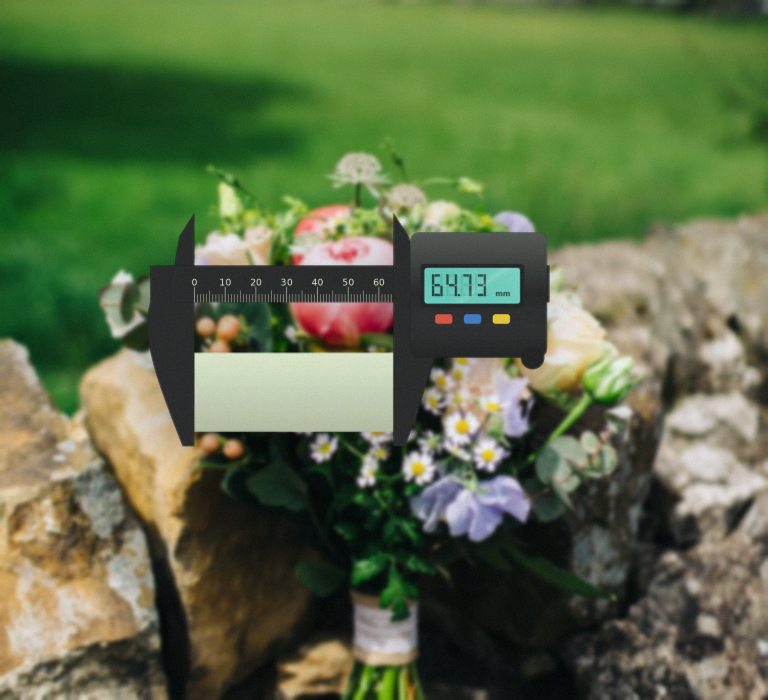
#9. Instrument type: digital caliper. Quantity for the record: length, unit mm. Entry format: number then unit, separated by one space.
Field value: 64.73 mm
